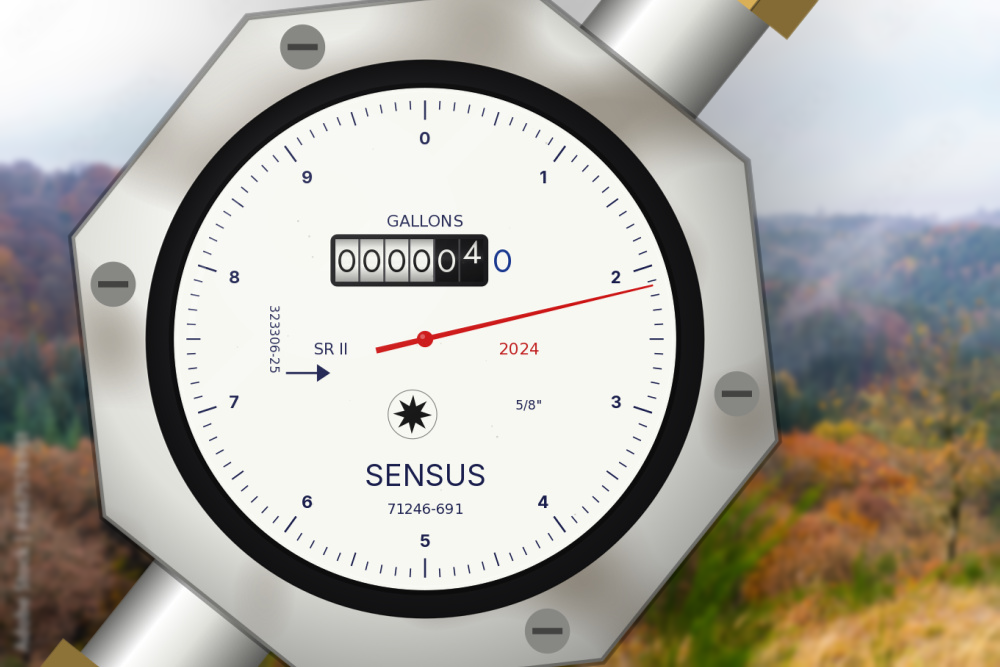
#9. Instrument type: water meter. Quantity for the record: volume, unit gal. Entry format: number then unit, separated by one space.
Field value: 42.1 gal
